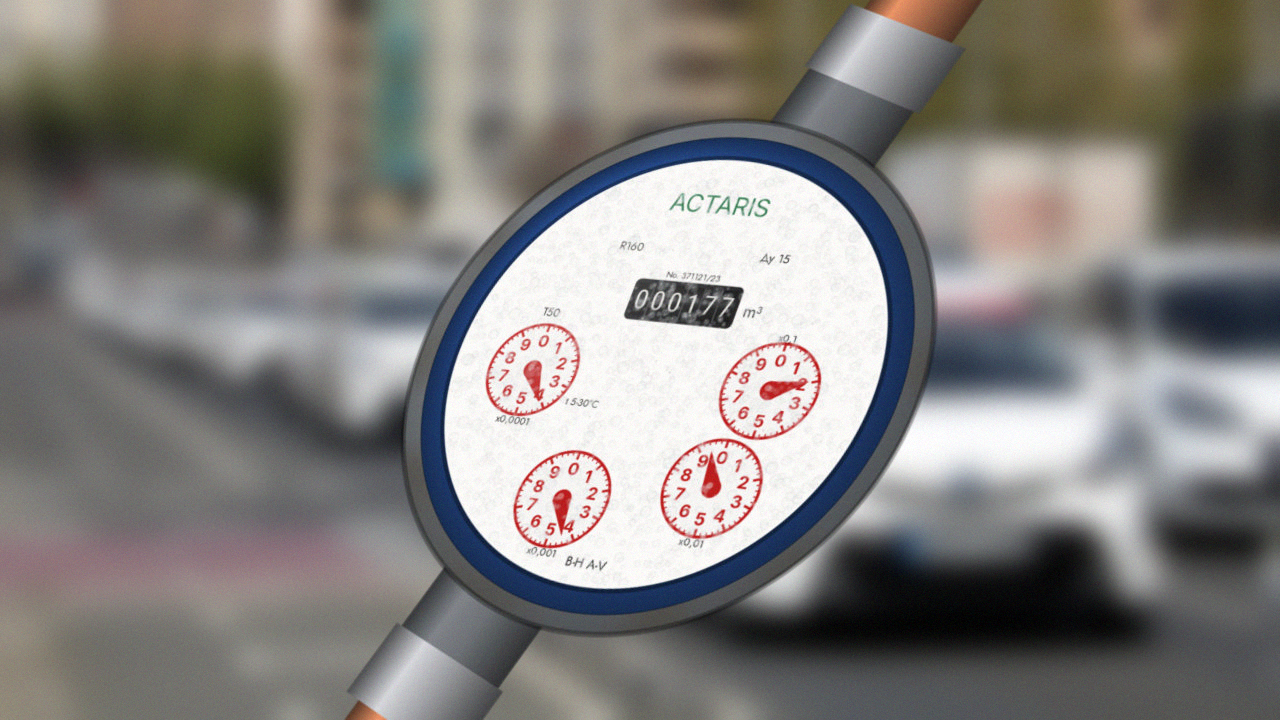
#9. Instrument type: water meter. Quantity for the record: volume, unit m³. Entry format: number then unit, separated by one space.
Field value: 177.1944 m³
